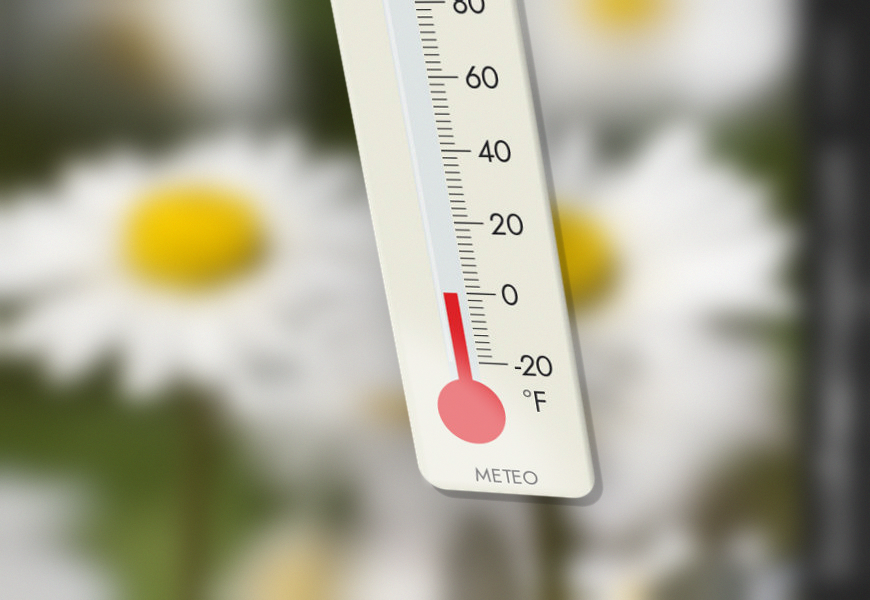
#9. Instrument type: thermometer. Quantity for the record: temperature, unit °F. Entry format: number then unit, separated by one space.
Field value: 0 °F
